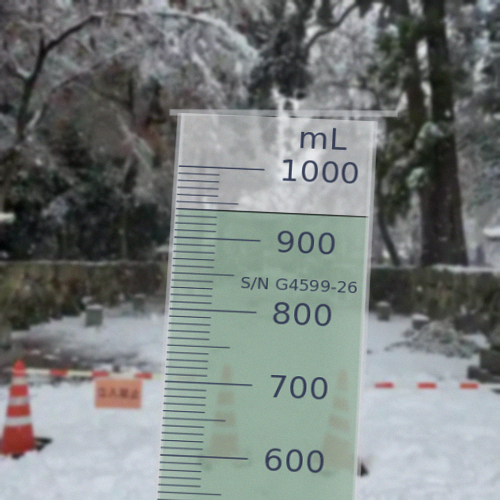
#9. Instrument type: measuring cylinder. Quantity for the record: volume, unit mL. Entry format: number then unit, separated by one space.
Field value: 940 mL
